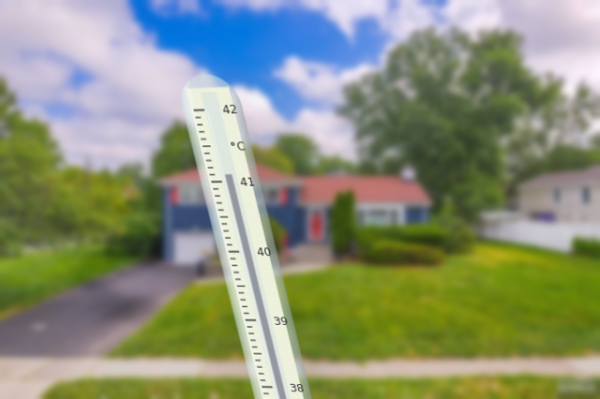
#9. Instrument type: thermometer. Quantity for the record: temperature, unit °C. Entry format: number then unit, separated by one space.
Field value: 41.1 °C
